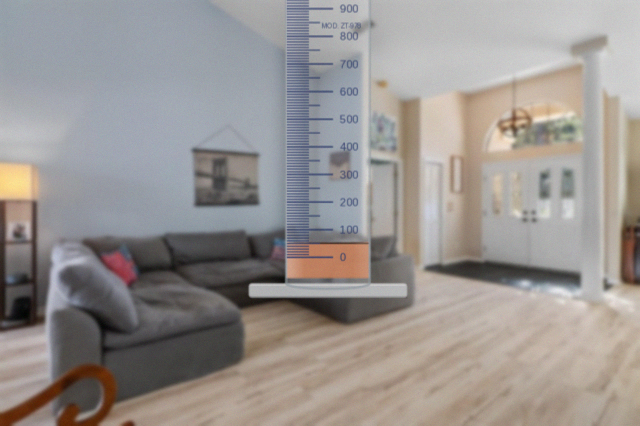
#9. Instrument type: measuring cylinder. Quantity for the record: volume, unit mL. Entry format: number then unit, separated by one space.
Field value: 50 mL
